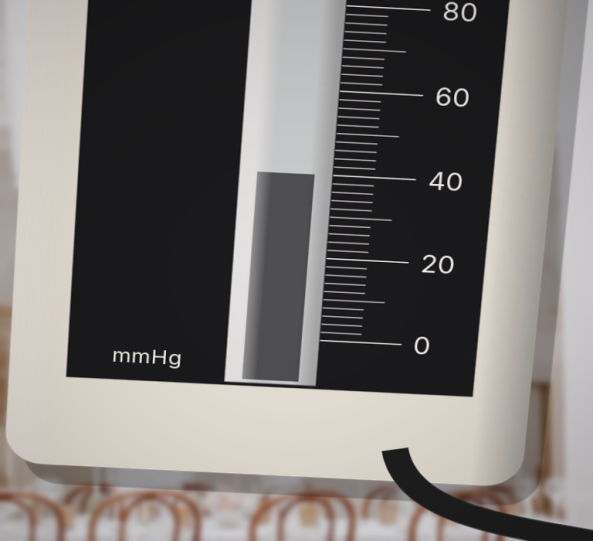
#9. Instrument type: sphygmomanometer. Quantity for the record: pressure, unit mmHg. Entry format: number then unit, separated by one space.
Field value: 40 mmHg
